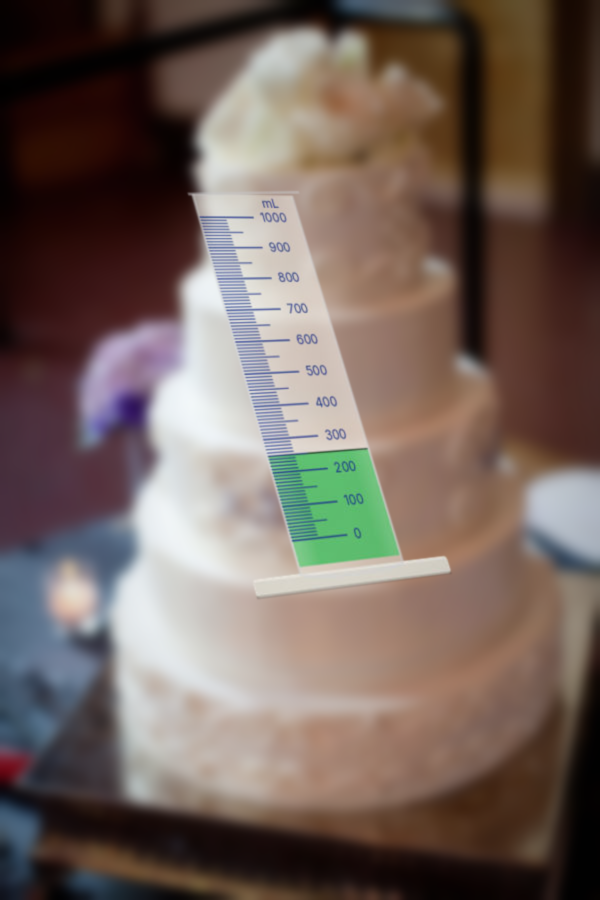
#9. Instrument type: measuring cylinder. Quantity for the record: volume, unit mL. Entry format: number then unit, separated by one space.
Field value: 250 mL
